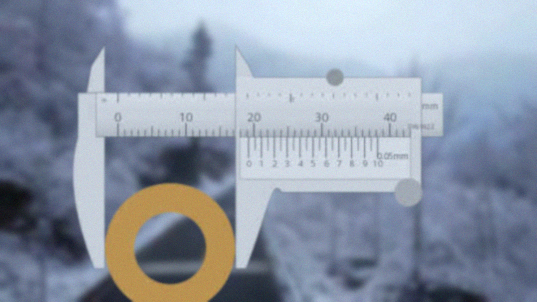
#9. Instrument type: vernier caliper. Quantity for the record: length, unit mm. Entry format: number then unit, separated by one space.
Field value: 19.2 mm
